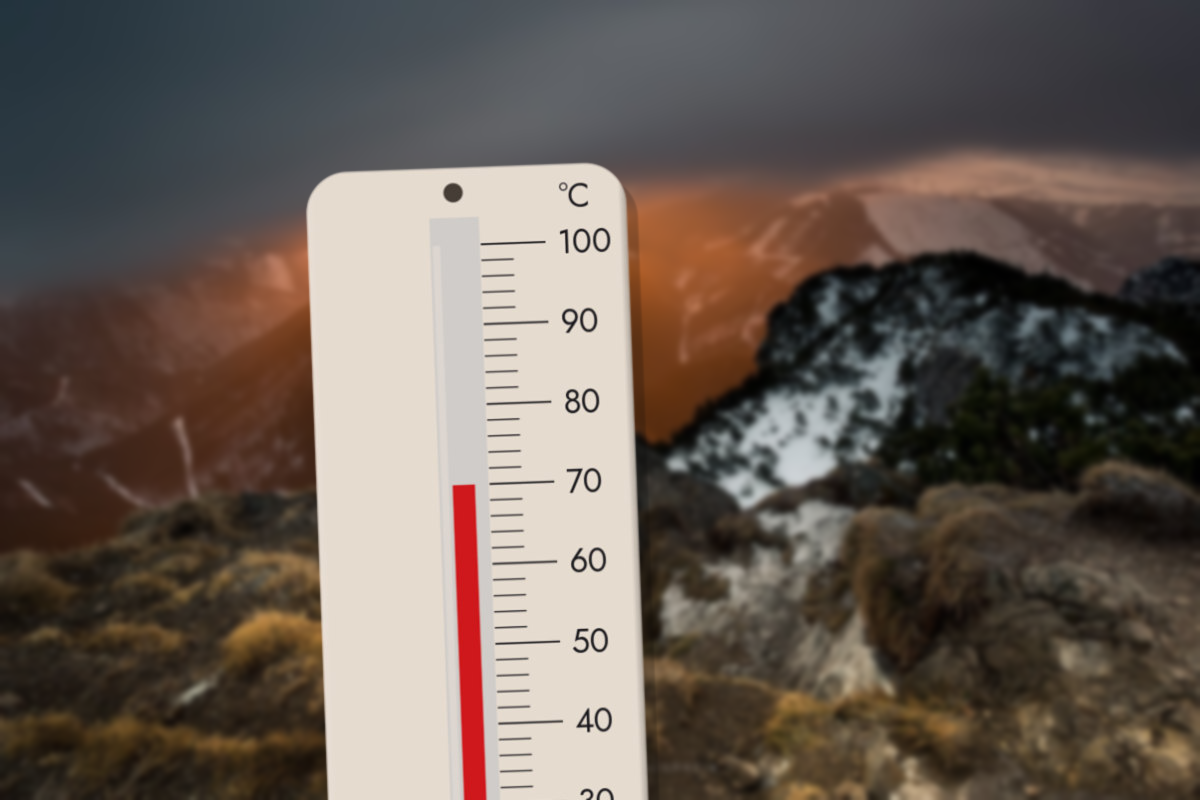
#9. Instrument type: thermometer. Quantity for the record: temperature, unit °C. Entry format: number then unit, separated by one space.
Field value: 70 °C
